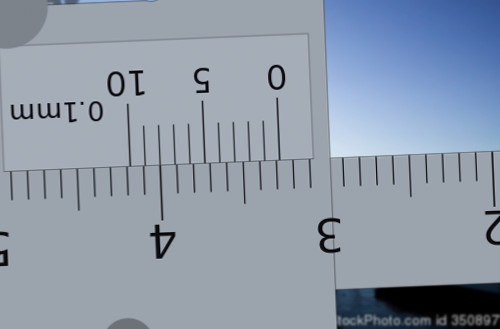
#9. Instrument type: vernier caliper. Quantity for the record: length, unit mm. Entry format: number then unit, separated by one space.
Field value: 32.8 mm
